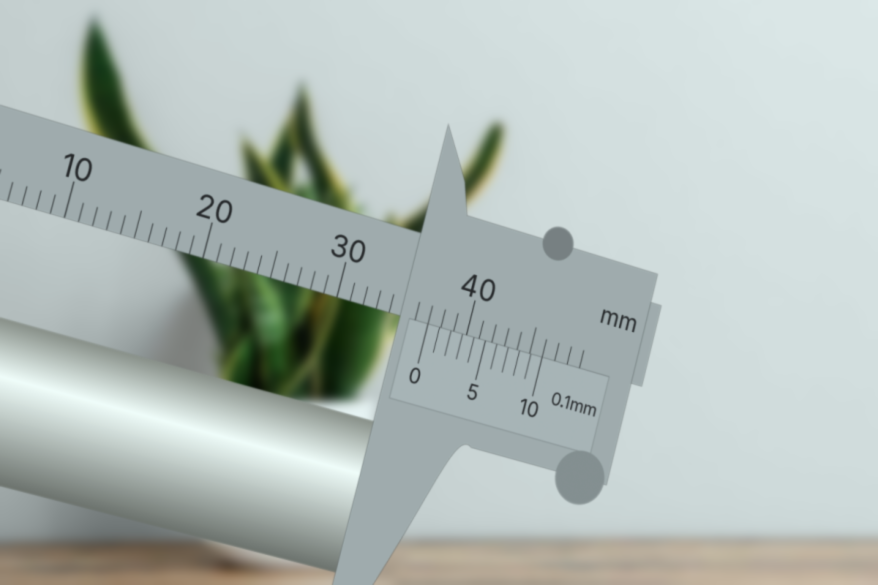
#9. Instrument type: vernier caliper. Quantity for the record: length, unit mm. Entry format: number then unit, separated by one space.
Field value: 37.0 mm
